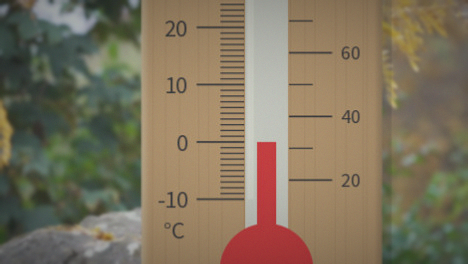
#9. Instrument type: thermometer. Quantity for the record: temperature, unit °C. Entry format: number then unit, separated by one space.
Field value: 0 °C
